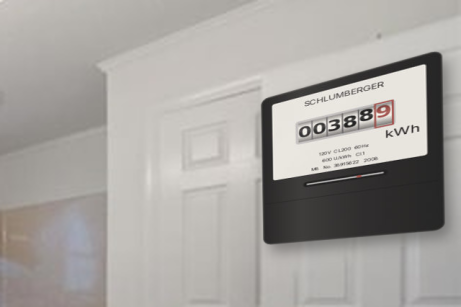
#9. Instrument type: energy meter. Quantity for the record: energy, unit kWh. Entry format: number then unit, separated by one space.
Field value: 388.9 kWh
